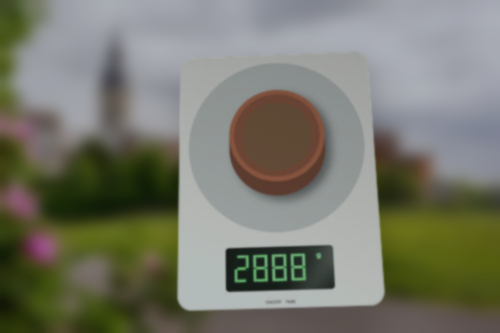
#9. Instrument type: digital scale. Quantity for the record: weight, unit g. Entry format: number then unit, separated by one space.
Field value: 2888 g
